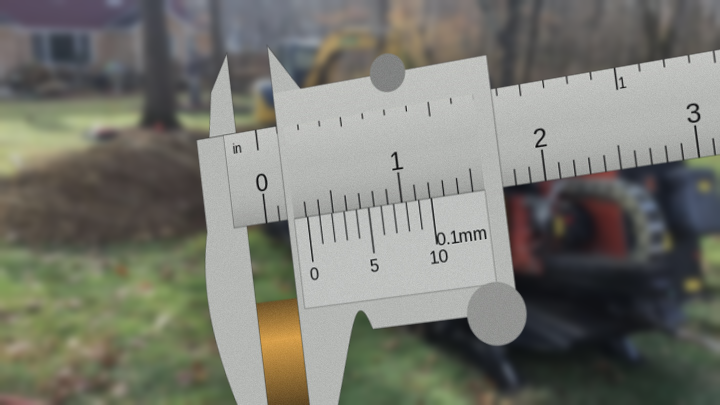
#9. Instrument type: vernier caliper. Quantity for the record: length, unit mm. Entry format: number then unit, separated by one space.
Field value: 3.1 mm
